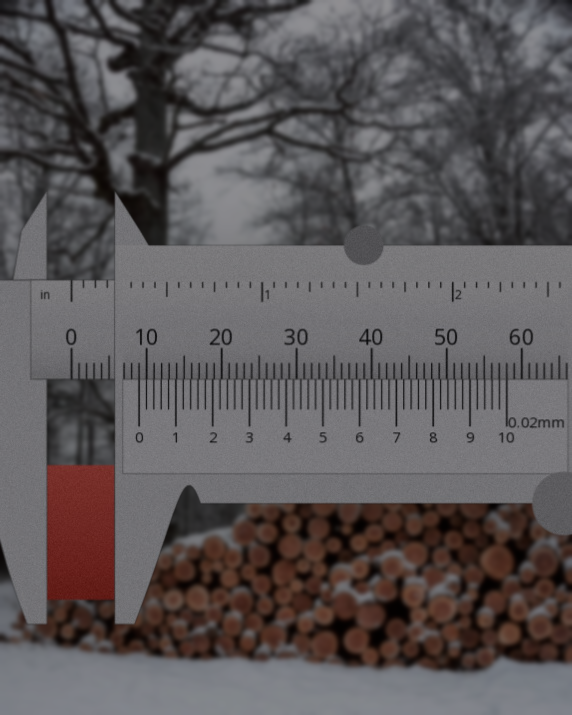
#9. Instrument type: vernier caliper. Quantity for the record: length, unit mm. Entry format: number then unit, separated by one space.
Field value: 9.0 mm
